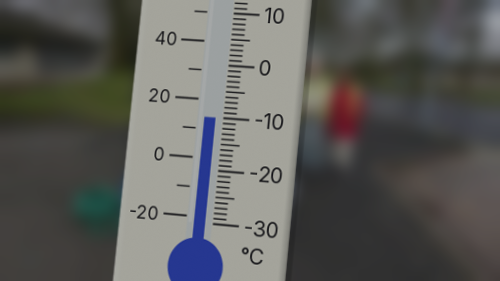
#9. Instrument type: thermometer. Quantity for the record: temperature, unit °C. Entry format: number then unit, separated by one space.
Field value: -10 °C
